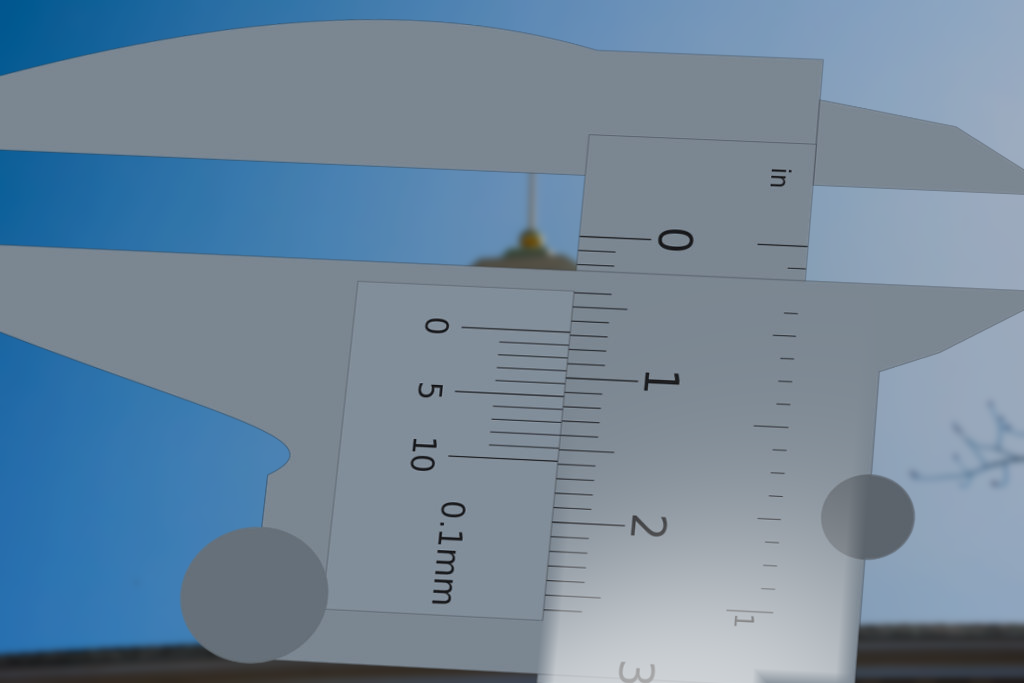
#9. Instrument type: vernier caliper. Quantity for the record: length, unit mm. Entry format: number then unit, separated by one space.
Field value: 6.8 mm
